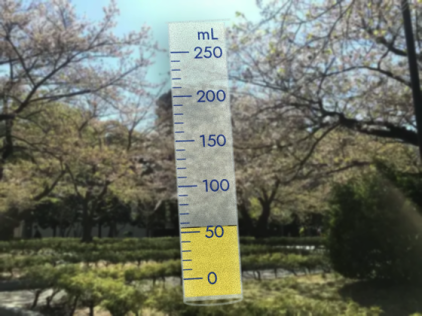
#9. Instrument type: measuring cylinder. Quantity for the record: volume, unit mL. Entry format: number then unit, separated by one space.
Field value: 55 mL
